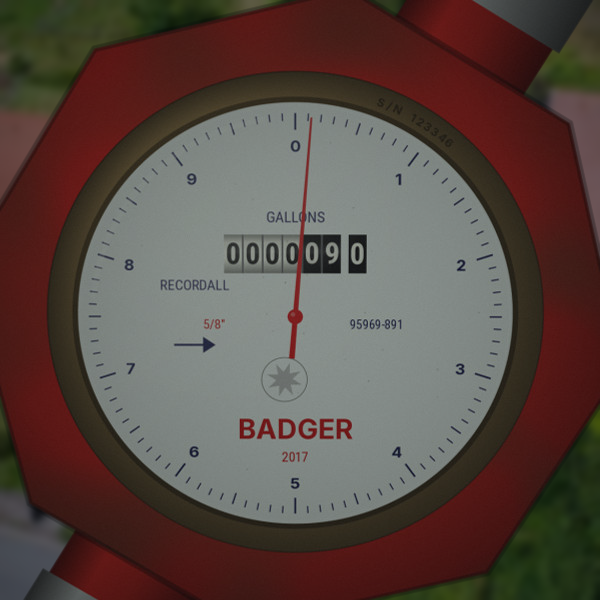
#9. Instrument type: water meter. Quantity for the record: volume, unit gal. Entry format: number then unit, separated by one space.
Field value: 90.1 gal
